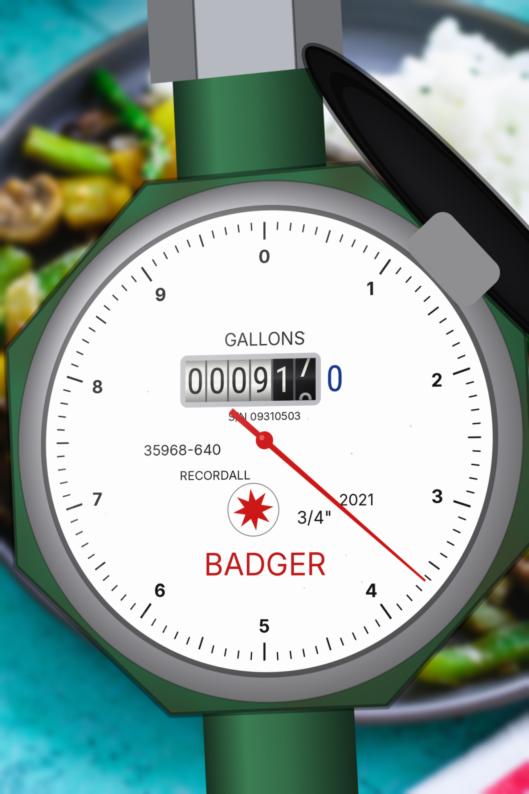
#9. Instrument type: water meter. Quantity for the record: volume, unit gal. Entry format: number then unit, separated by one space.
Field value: 9173.6 gal
